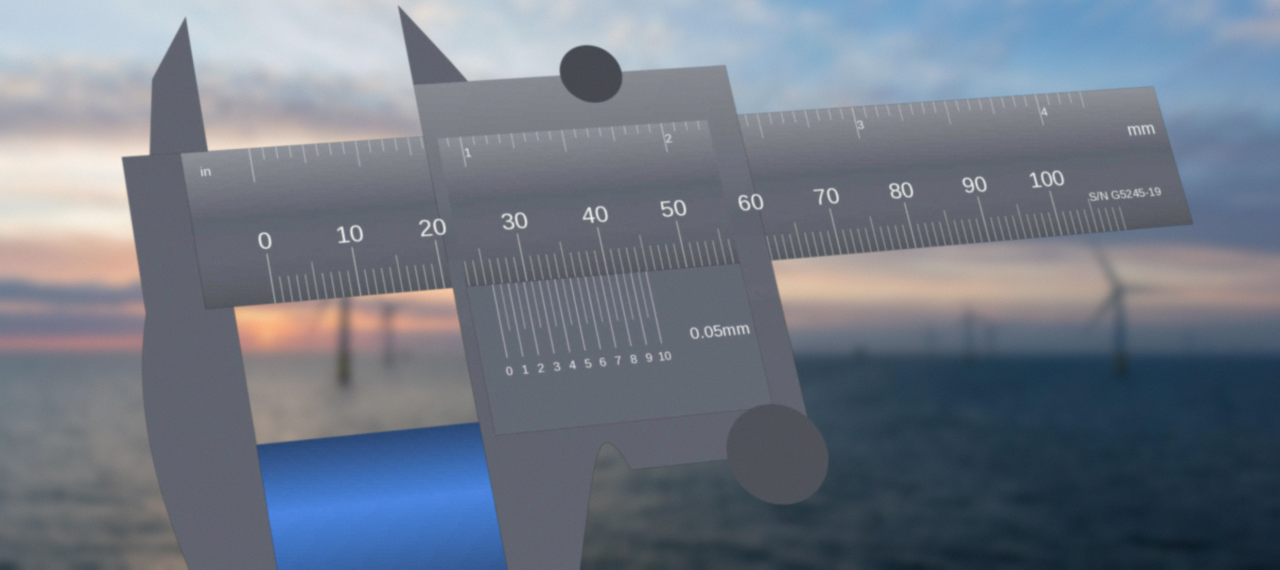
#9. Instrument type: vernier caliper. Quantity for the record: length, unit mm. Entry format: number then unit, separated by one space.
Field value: 25.8 mm
